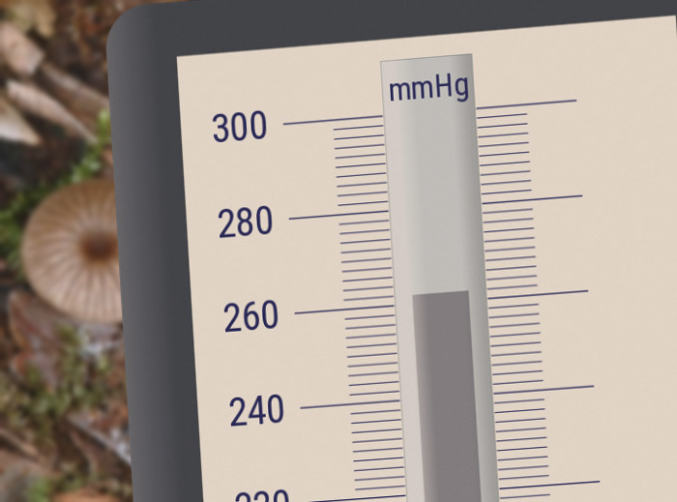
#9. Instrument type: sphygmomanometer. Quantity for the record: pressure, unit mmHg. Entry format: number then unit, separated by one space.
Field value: 262 mmHg
